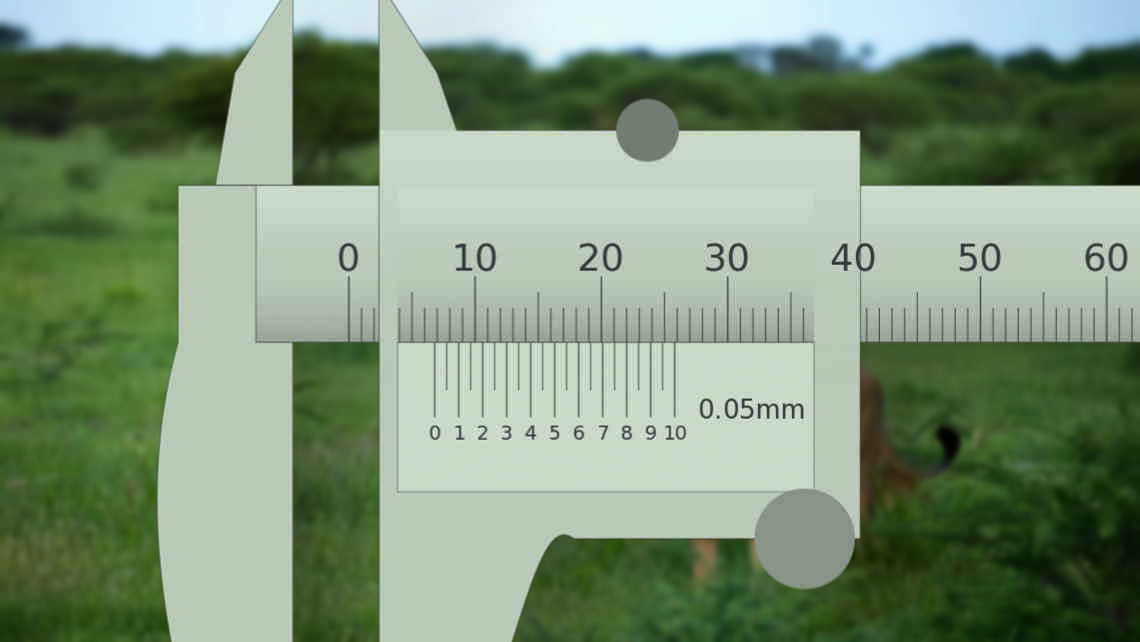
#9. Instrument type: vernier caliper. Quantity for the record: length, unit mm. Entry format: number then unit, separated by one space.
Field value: 6.8 mm
